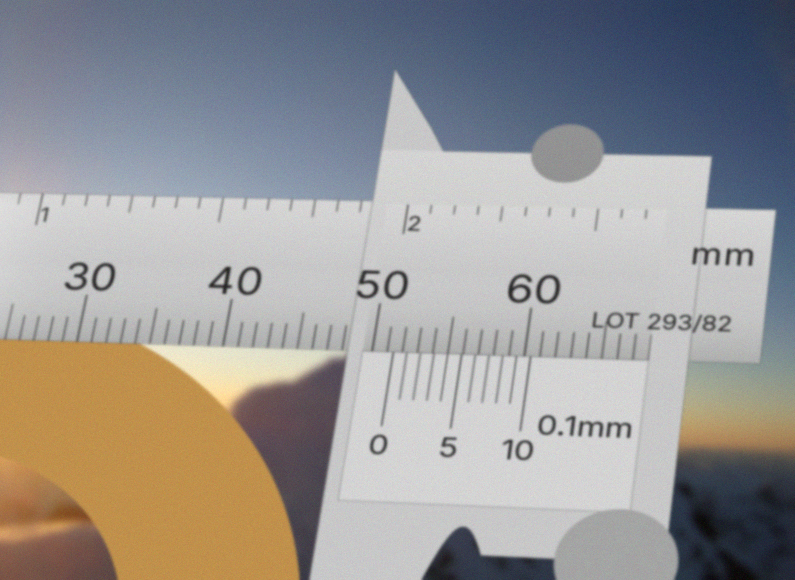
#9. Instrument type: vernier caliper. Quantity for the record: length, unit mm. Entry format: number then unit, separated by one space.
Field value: 51.4 mm
